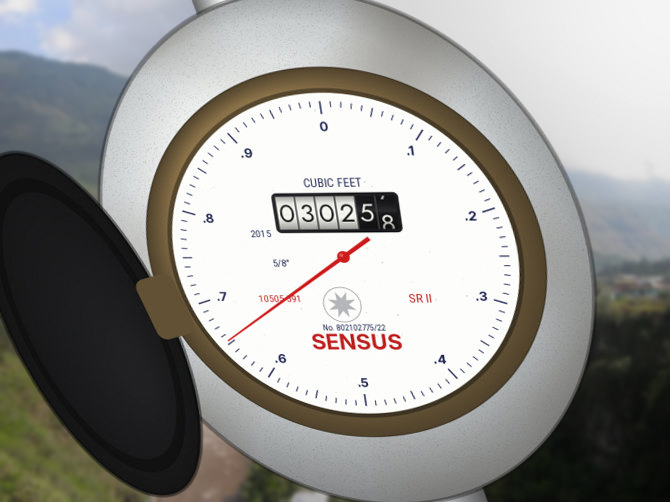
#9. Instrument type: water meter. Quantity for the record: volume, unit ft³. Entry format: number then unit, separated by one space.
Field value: 30257.65 ft³
